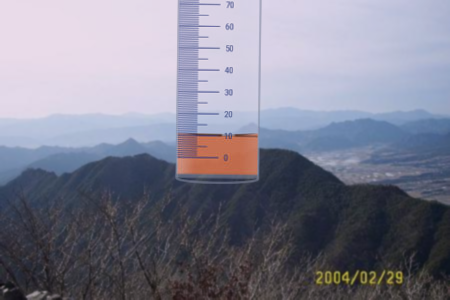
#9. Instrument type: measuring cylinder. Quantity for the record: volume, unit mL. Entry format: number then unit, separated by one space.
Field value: 10 mL
